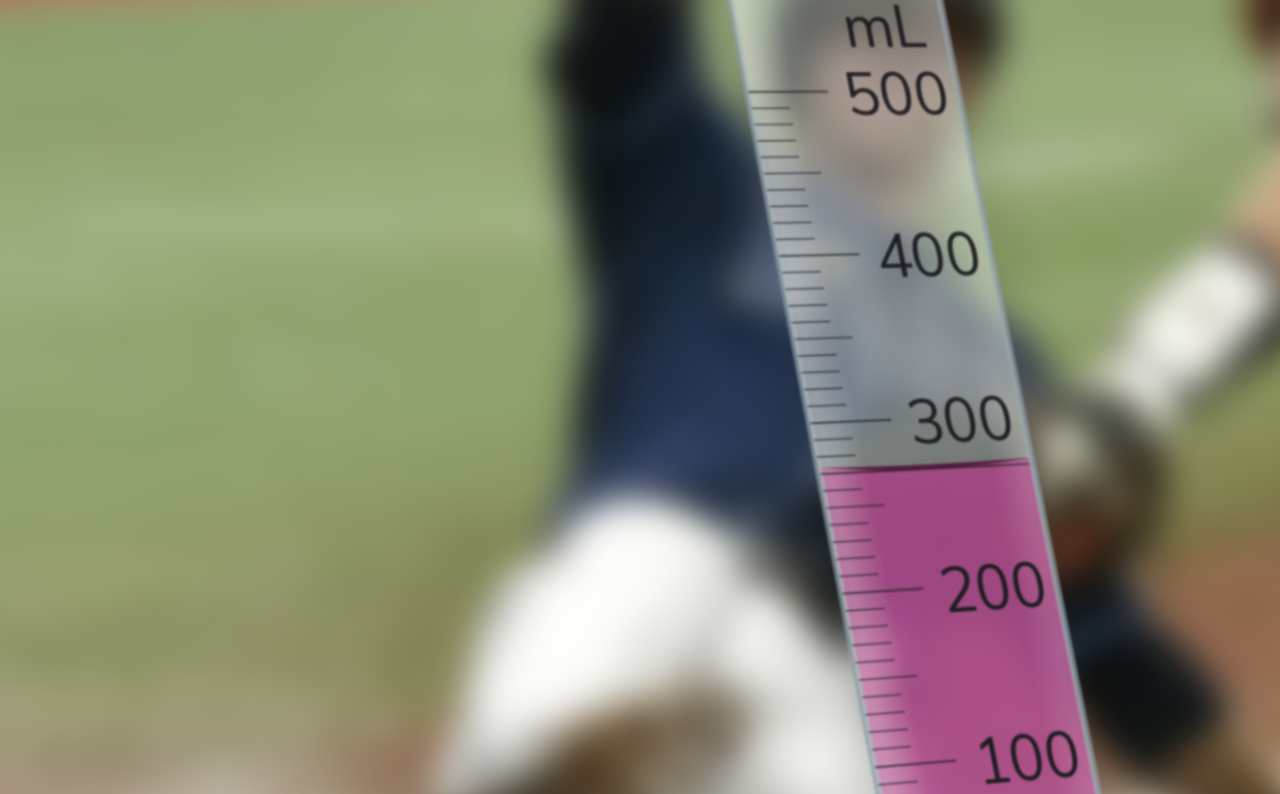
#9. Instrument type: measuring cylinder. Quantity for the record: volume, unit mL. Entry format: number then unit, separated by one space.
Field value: 270 mL
